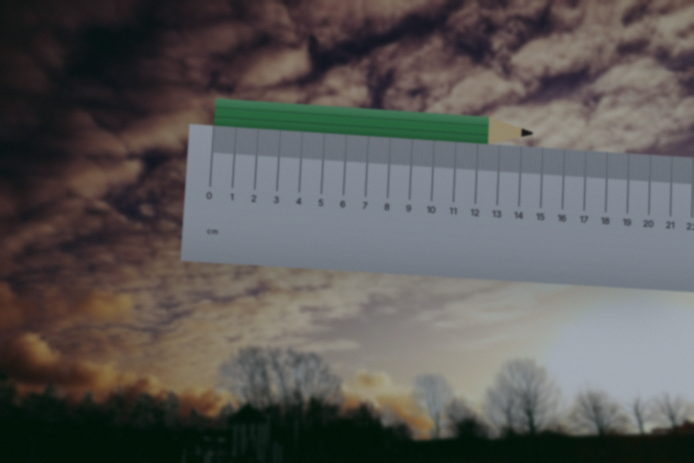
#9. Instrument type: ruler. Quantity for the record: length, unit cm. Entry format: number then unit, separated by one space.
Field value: 14.5 cm
